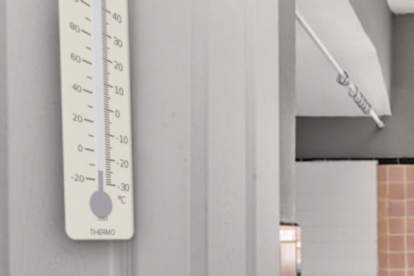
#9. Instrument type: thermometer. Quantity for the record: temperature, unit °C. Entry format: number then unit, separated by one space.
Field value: -25 °C
